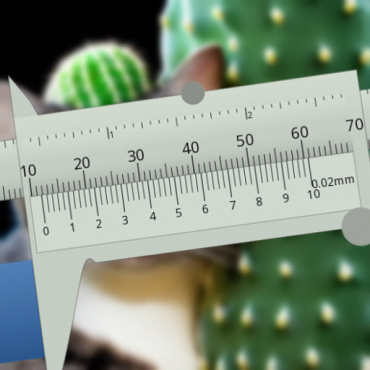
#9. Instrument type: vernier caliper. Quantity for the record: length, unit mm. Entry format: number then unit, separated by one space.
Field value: 11.8 mm
